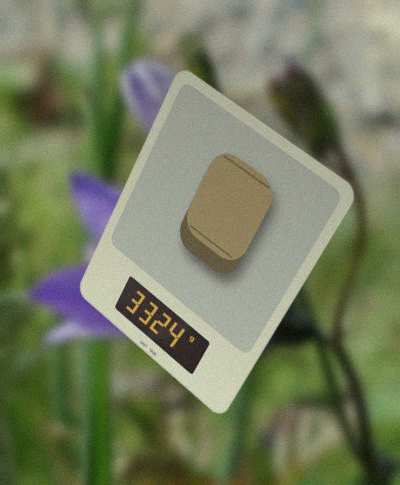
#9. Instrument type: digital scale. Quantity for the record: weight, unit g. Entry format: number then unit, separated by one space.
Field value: 3324 g
